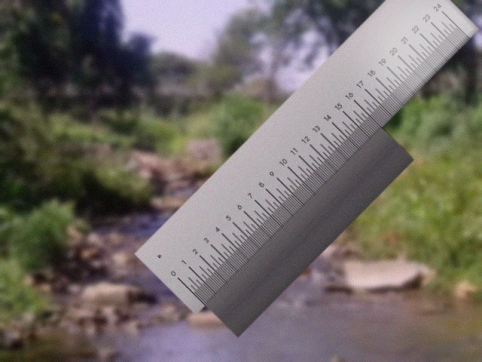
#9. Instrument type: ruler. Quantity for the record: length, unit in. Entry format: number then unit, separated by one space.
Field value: 16 in
